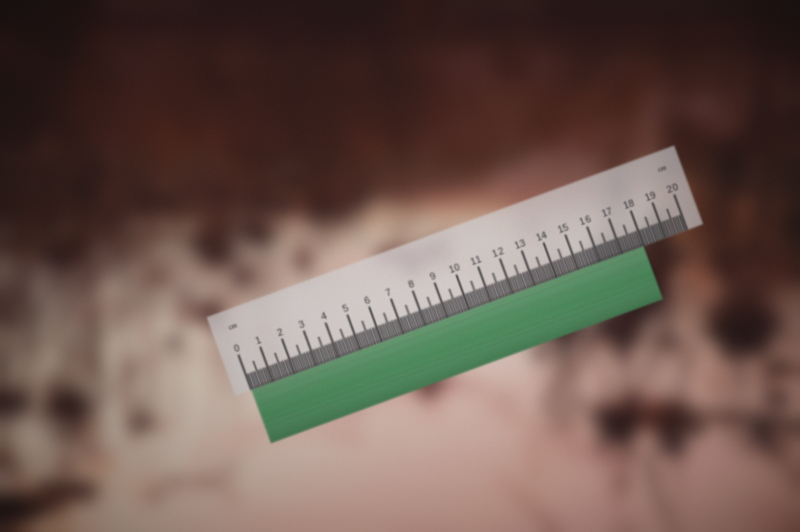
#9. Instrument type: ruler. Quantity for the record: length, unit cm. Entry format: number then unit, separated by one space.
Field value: 18 cm
